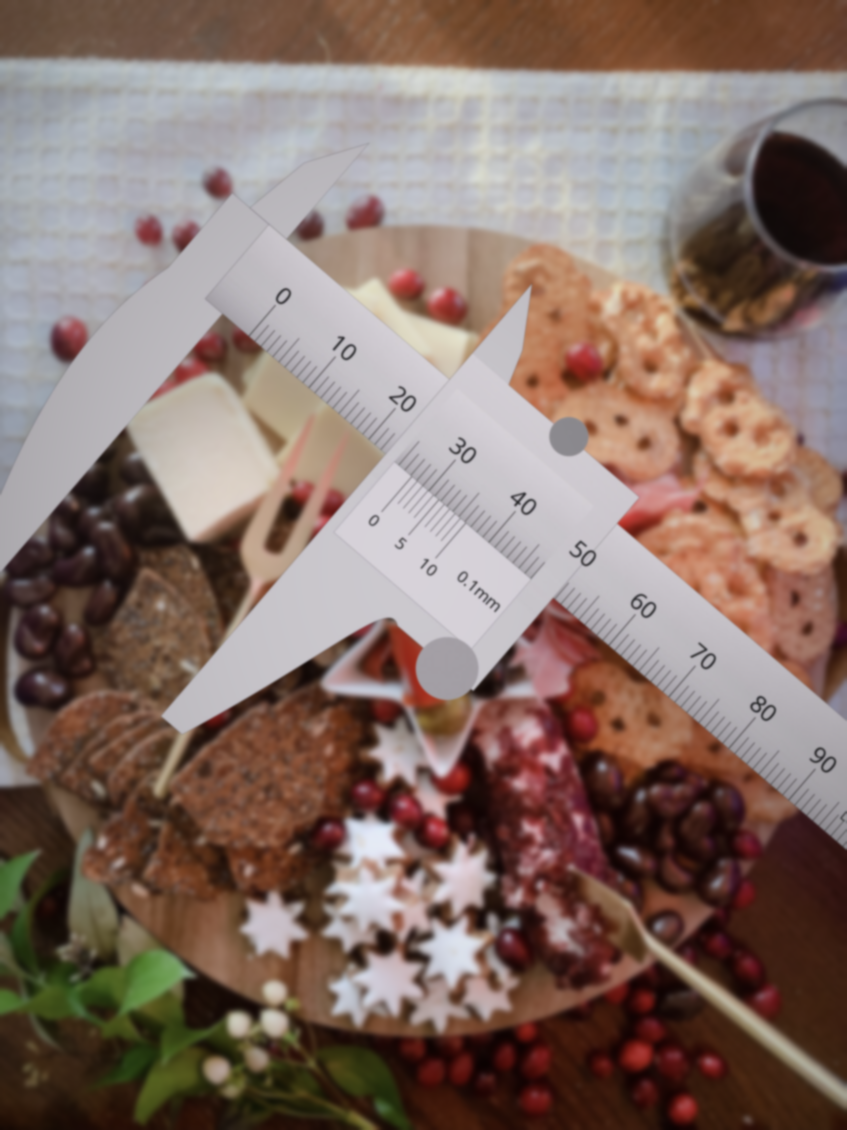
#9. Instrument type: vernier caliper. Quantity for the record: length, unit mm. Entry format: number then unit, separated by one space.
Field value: 27.2 mm
